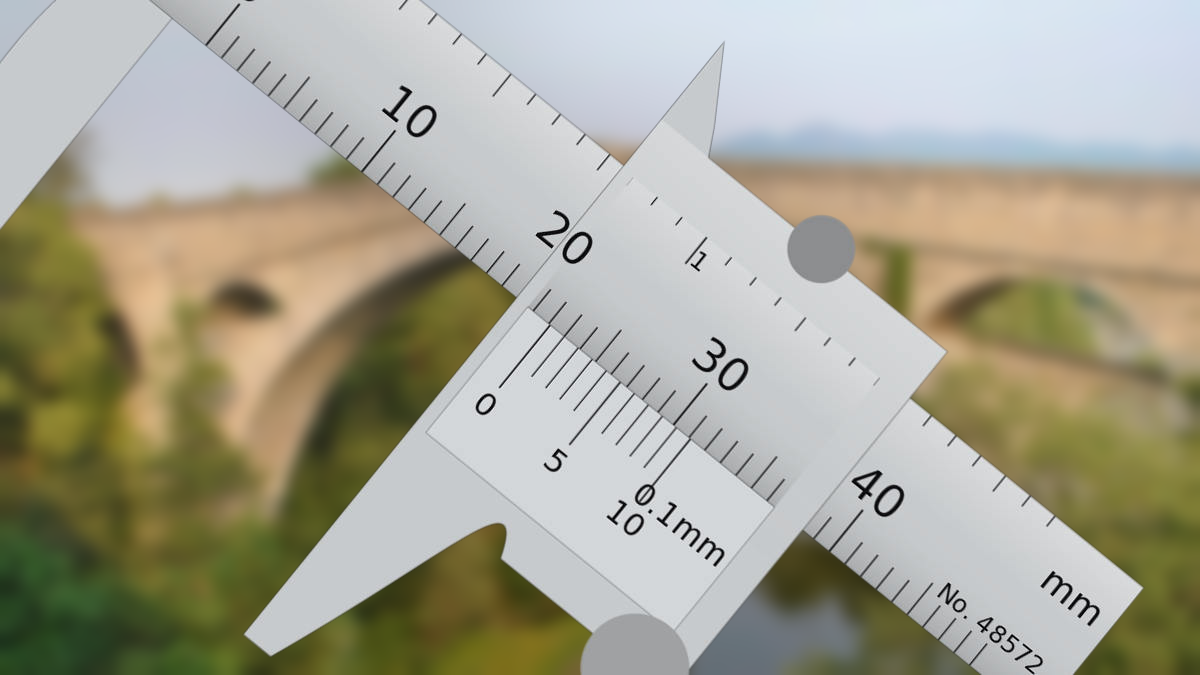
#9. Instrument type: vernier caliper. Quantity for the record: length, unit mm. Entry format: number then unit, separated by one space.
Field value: 22.1 mm
